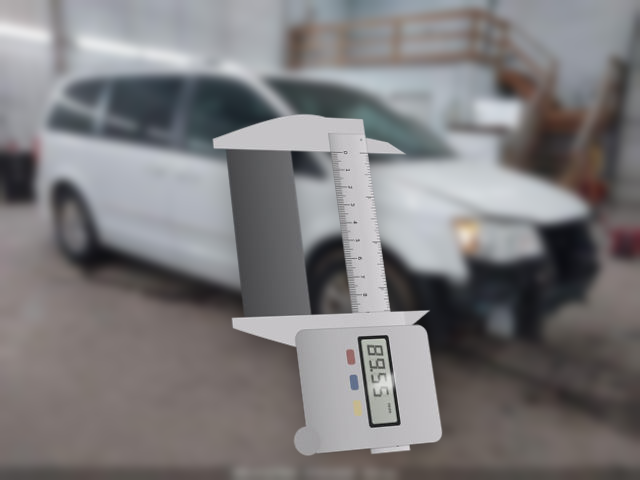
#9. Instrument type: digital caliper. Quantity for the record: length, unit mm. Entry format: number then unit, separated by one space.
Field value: 89.55 mm
